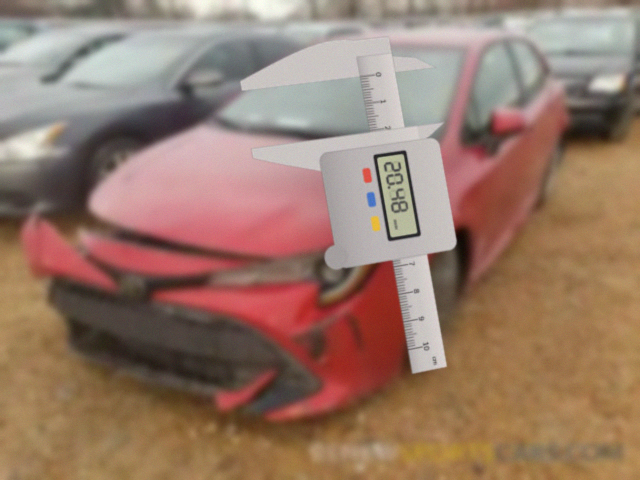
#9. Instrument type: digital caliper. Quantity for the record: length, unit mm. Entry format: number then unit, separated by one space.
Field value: 20.48 mm
